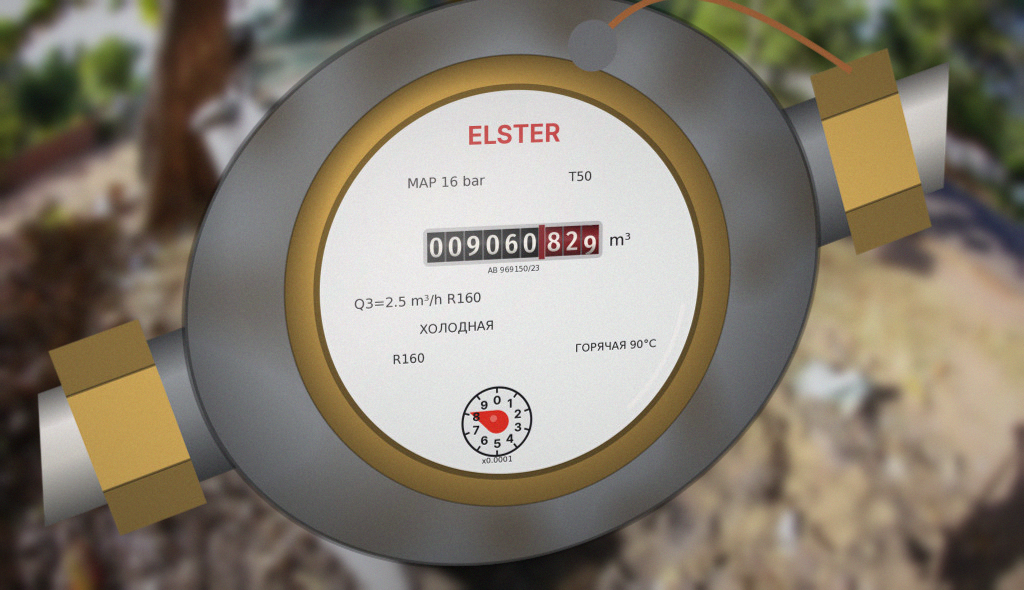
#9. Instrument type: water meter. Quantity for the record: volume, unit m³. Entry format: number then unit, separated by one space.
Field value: 9060.8288 m³
